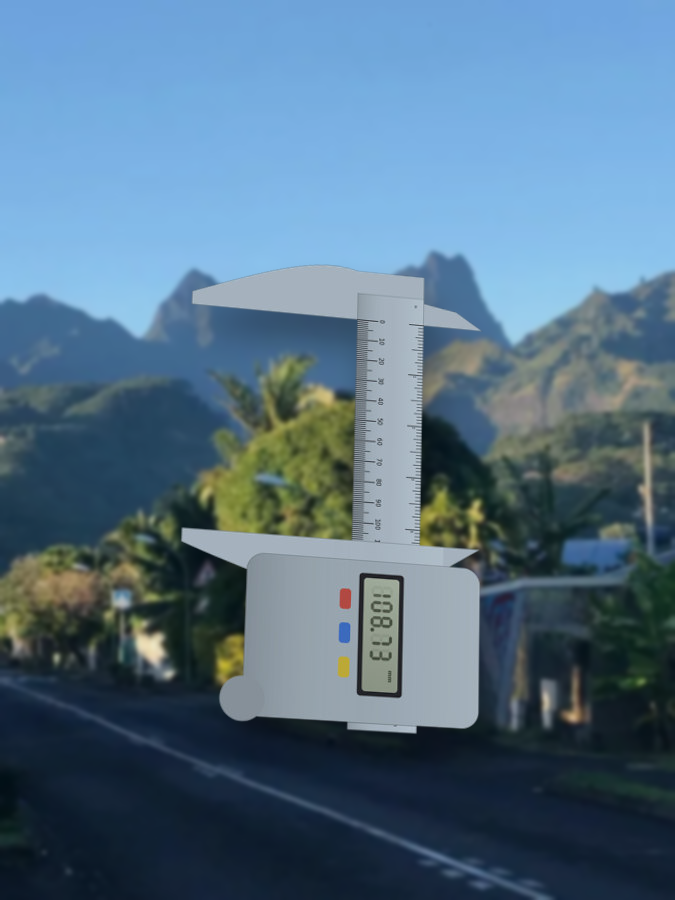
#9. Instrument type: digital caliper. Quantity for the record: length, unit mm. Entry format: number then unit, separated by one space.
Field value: 108.73 mm
